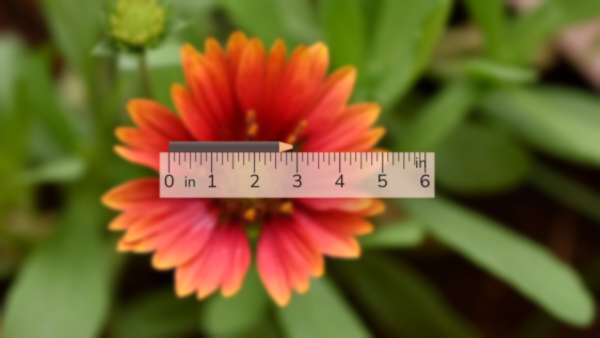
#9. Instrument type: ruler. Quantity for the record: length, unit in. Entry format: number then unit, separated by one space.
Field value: 3 in
